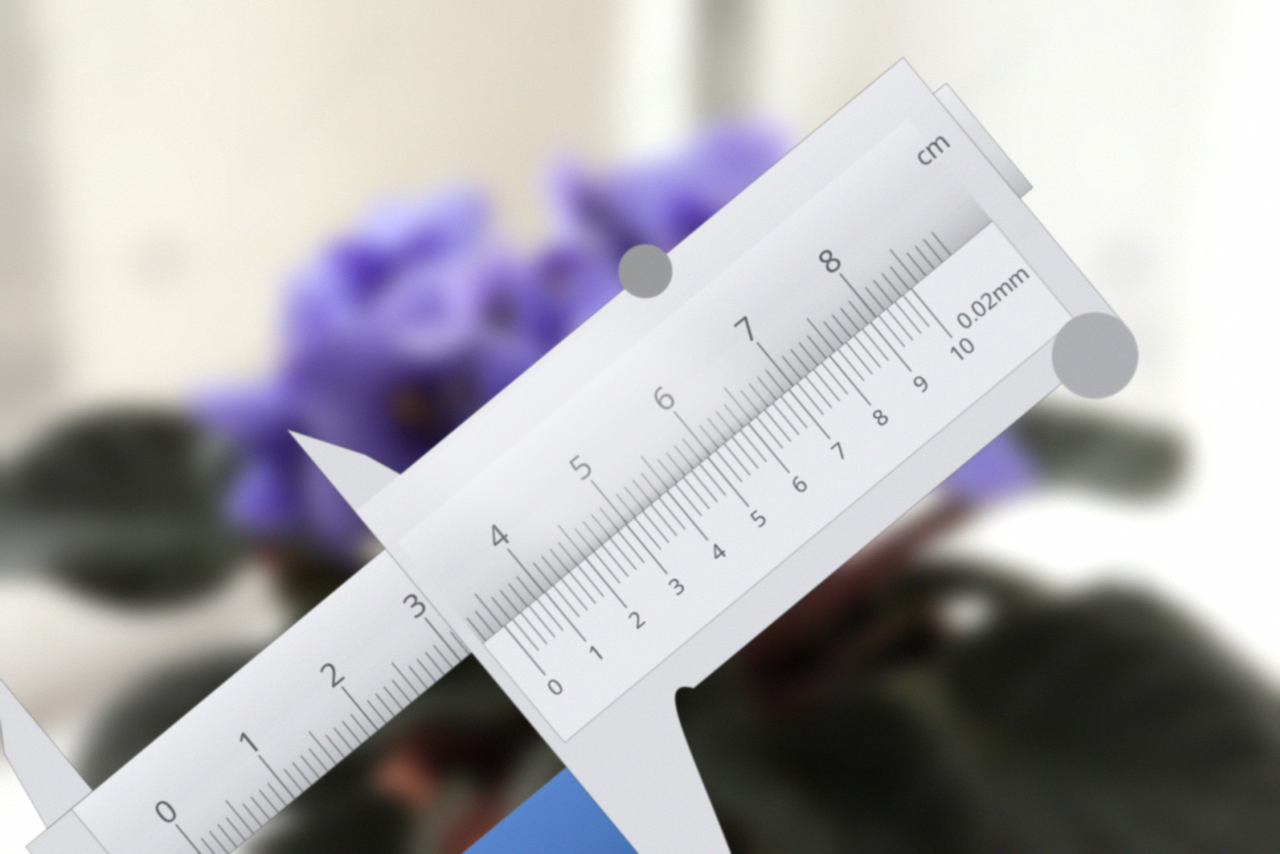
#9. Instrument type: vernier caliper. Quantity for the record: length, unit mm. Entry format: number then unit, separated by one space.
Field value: 35.2 mm
